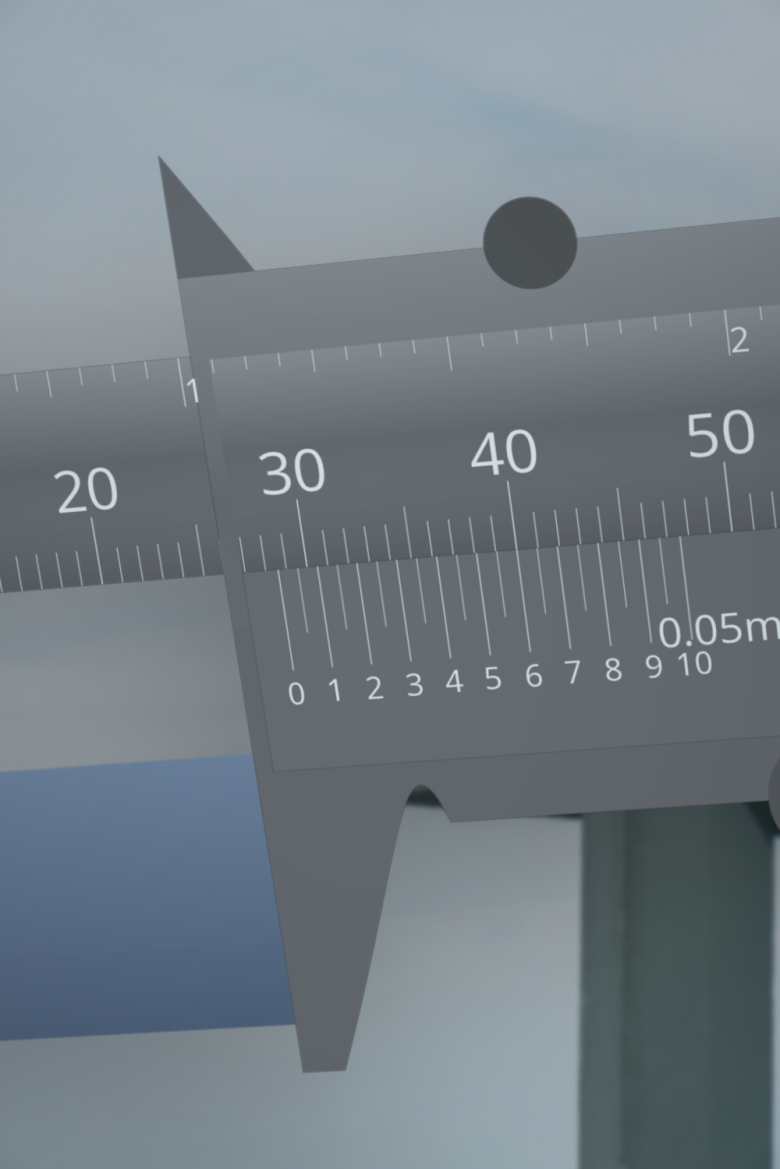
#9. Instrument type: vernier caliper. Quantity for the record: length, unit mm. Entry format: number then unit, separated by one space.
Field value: 28.6 mm
